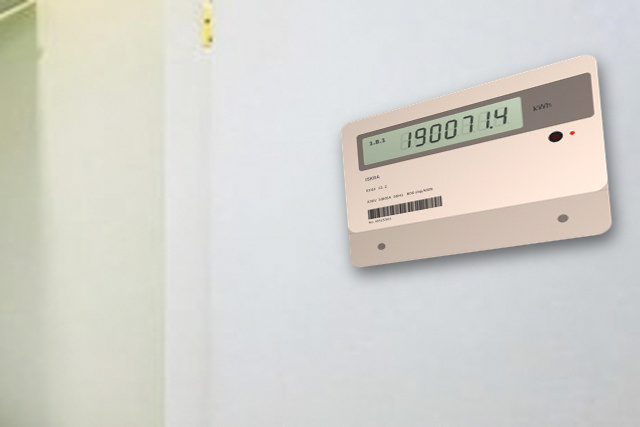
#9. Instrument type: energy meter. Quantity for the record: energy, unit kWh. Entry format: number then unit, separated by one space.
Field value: 190071.4 kWh
